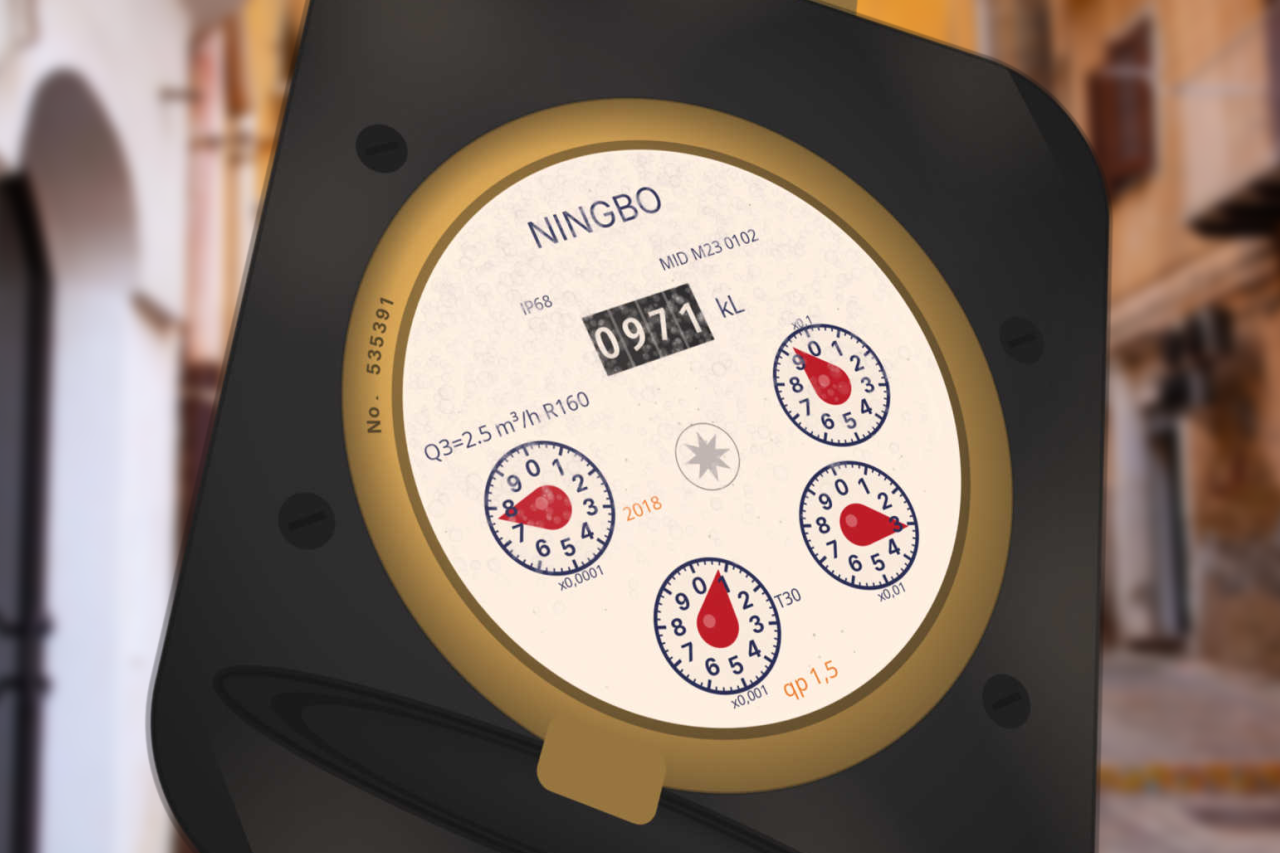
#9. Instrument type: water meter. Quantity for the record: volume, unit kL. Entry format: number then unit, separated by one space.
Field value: 970.9307 kL
